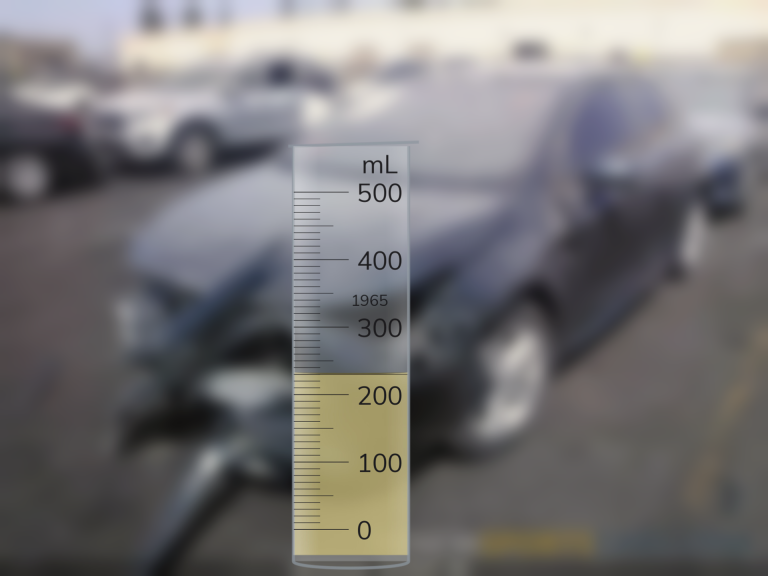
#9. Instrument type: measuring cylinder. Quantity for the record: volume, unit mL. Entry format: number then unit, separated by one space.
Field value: 230 mL
